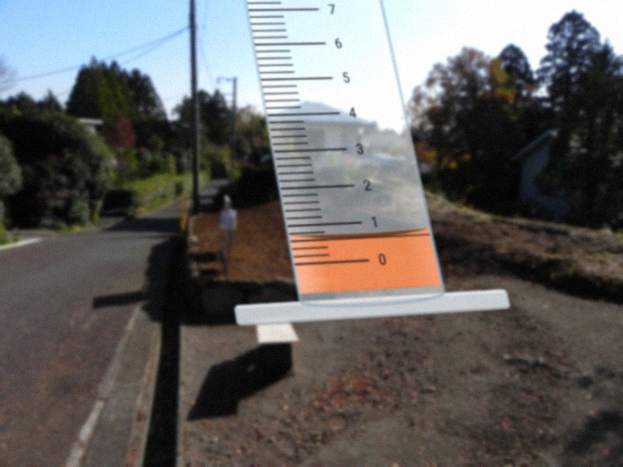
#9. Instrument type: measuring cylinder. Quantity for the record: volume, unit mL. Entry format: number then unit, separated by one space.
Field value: 0.6 mL
